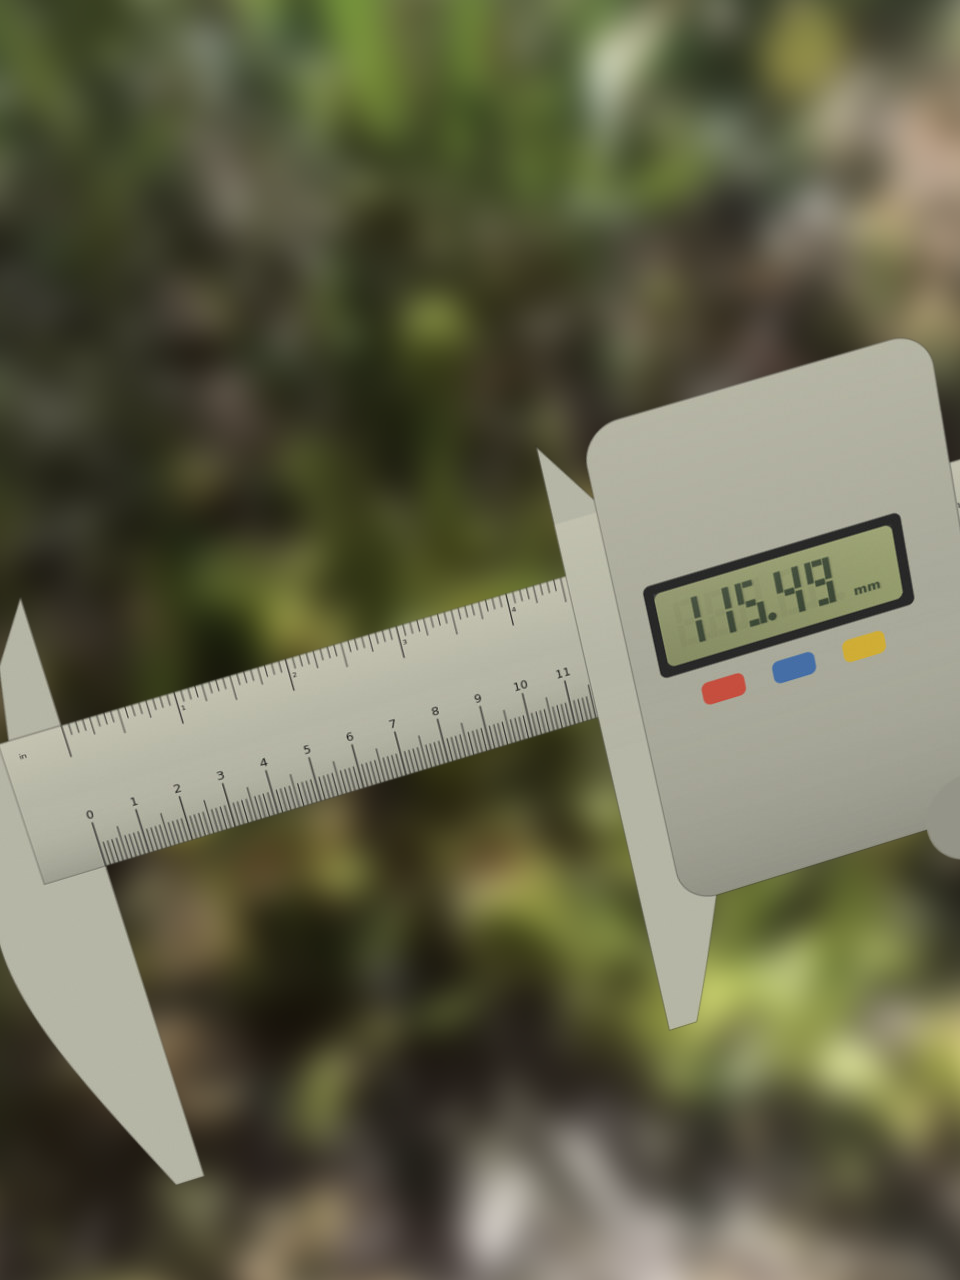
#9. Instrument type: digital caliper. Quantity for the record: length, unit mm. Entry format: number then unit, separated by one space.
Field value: 115.49 mm
